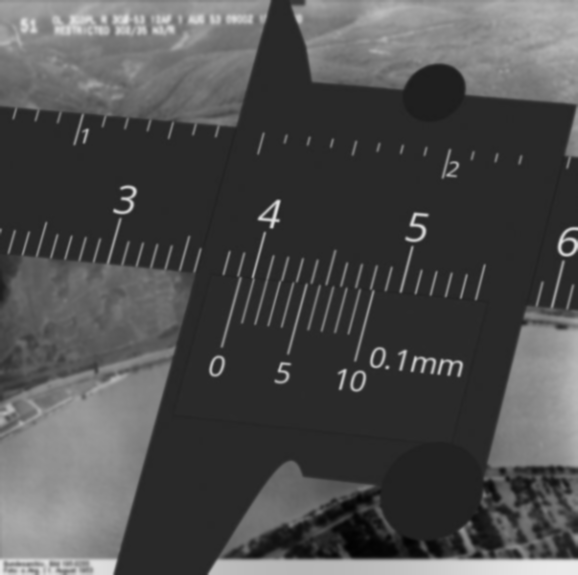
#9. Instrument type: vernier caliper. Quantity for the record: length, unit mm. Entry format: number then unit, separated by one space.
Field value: 39.2 mm
